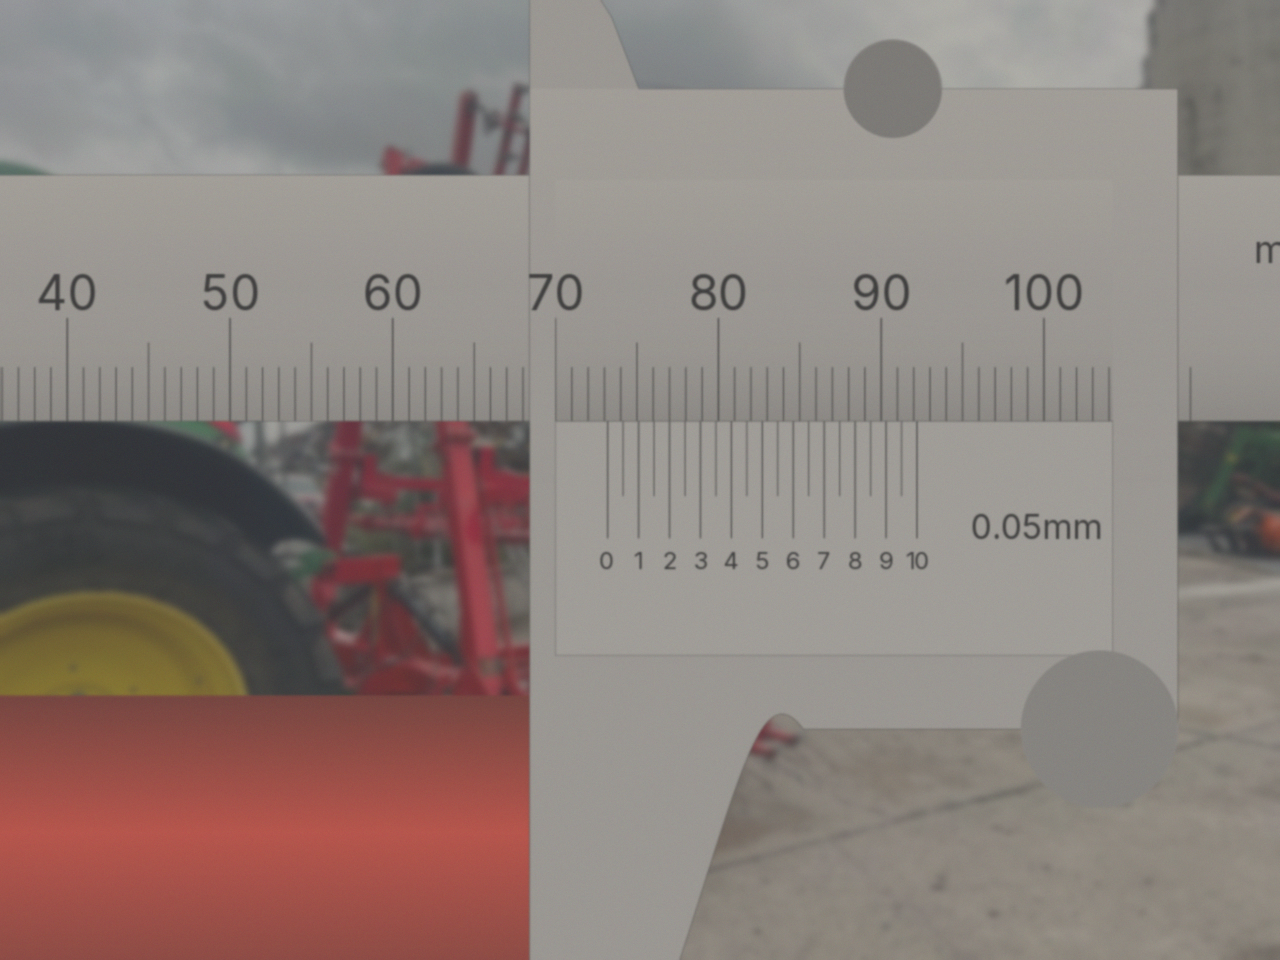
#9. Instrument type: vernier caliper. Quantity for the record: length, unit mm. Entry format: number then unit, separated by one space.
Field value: 73.2 mm
